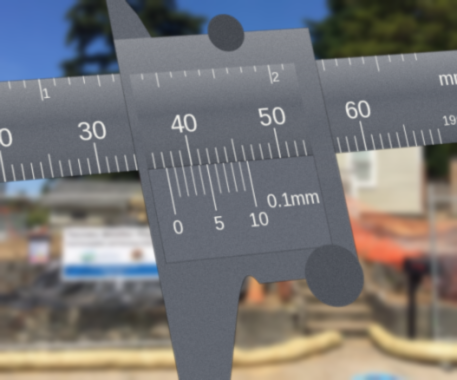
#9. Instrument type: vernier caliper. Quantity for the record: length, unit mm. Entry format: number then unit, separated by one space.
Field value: 37.2 mm
